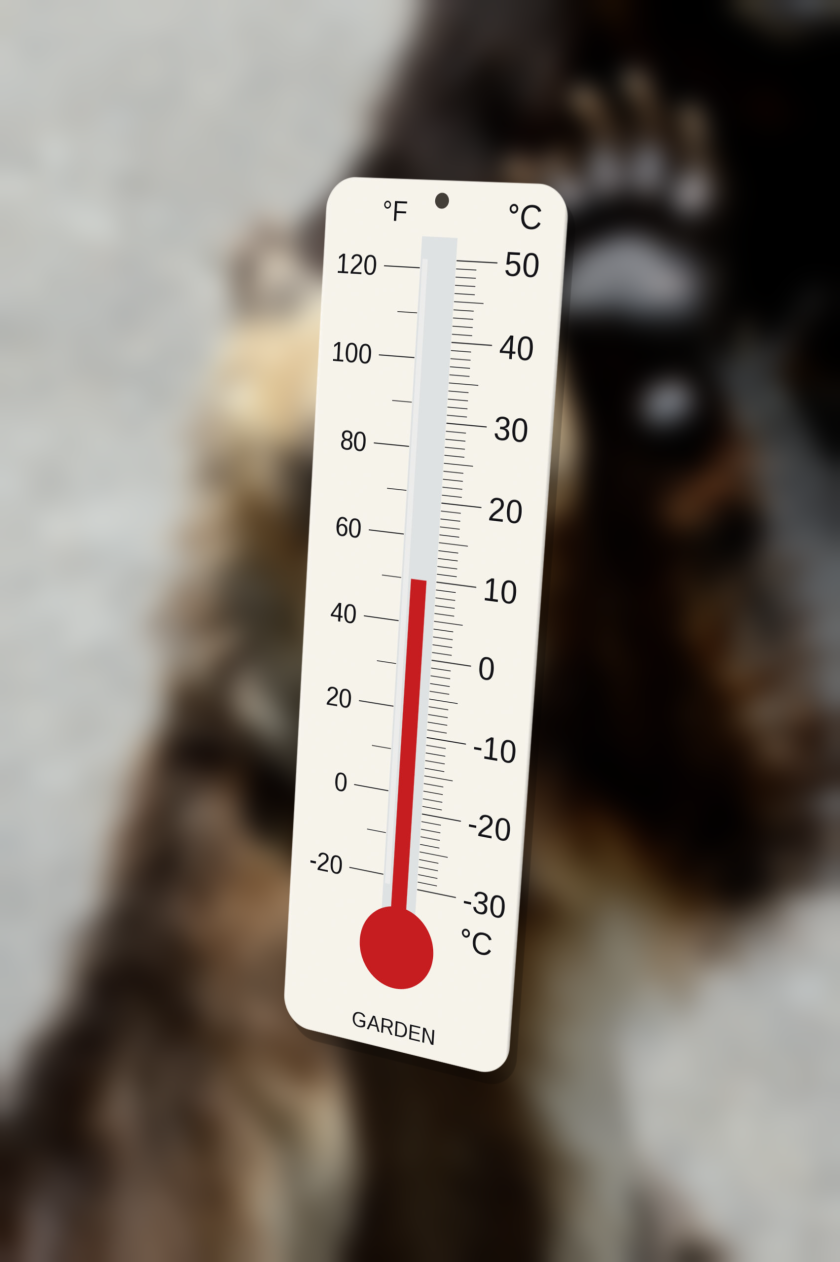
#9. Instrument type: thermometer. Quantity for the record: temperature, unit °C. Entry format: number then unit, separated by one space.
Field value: 10 °C
